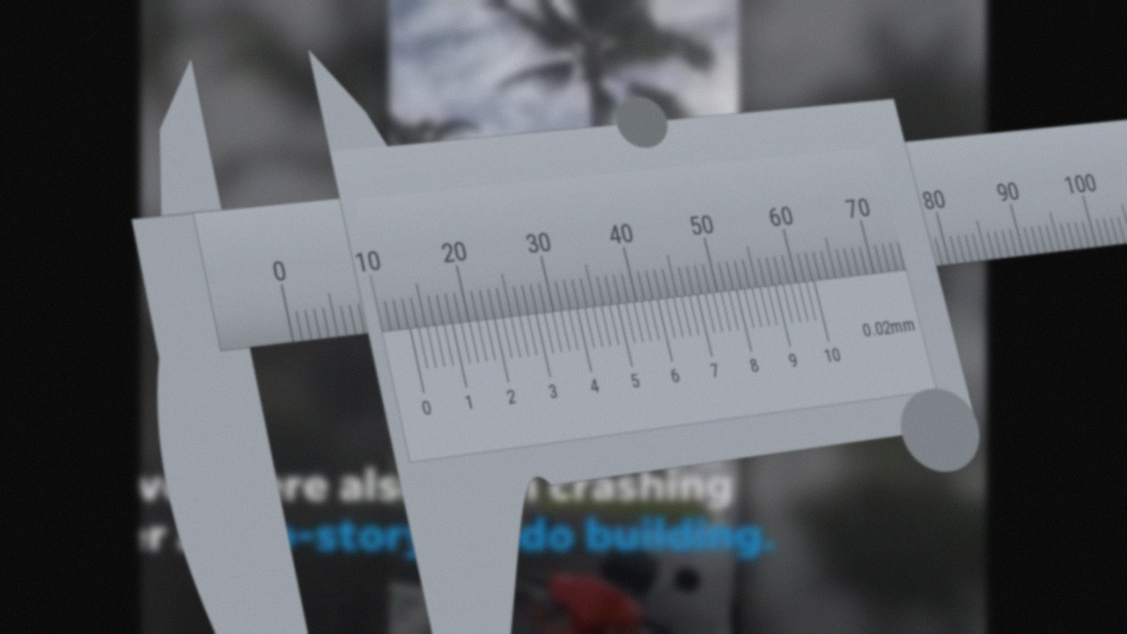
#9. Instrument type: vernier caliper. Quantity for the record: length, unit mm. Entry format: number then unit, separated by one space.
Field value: 13.2 mm
